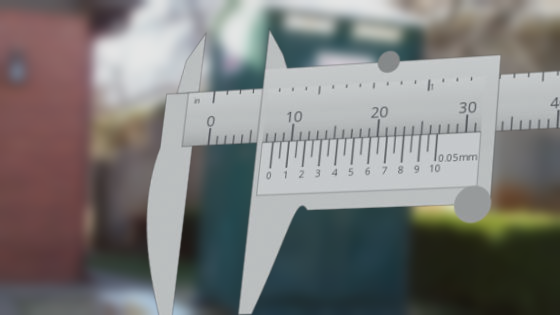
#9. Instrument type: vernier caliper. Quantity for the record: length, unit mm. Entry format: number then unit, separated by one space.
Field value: 7.8 mm
